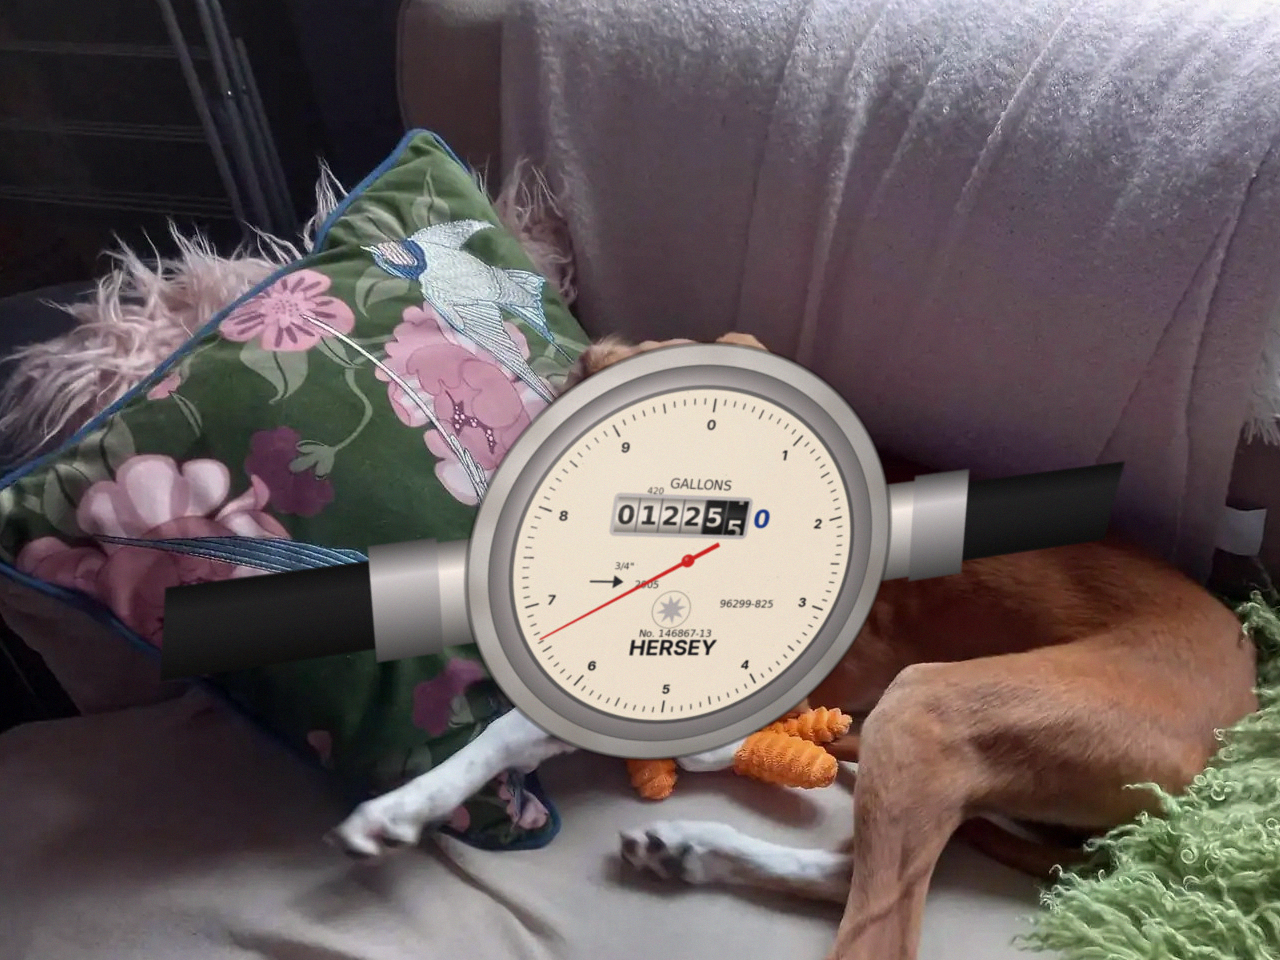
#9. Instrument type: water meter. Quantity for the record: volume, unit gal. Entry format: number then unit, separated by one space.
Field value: 122546.6 gal
